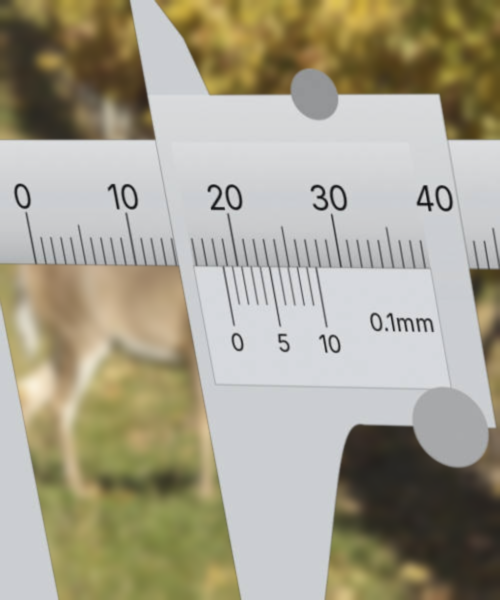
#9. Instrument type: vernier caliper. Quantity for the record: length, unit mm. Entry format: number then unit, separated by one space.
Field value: 18.6 mm
